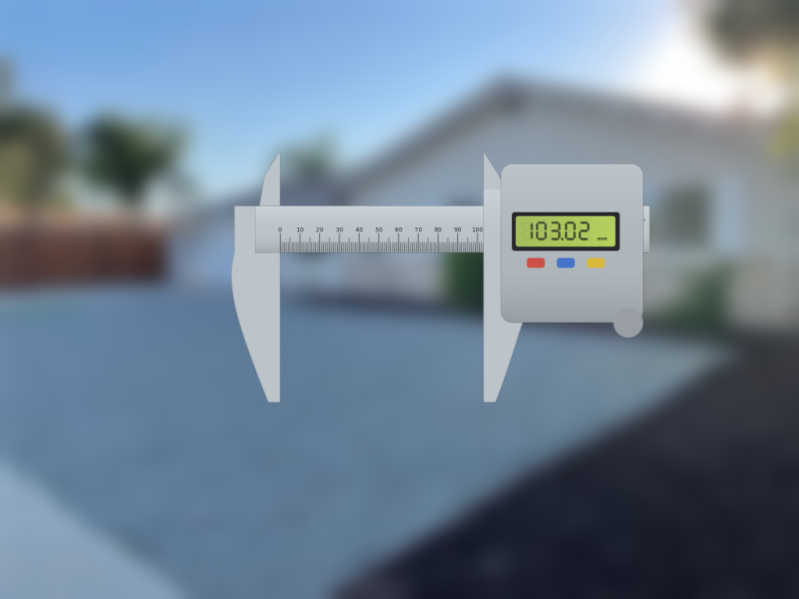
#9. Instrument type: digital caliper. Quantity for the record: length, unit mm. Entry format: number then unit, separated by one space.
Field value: 103.02 mm
